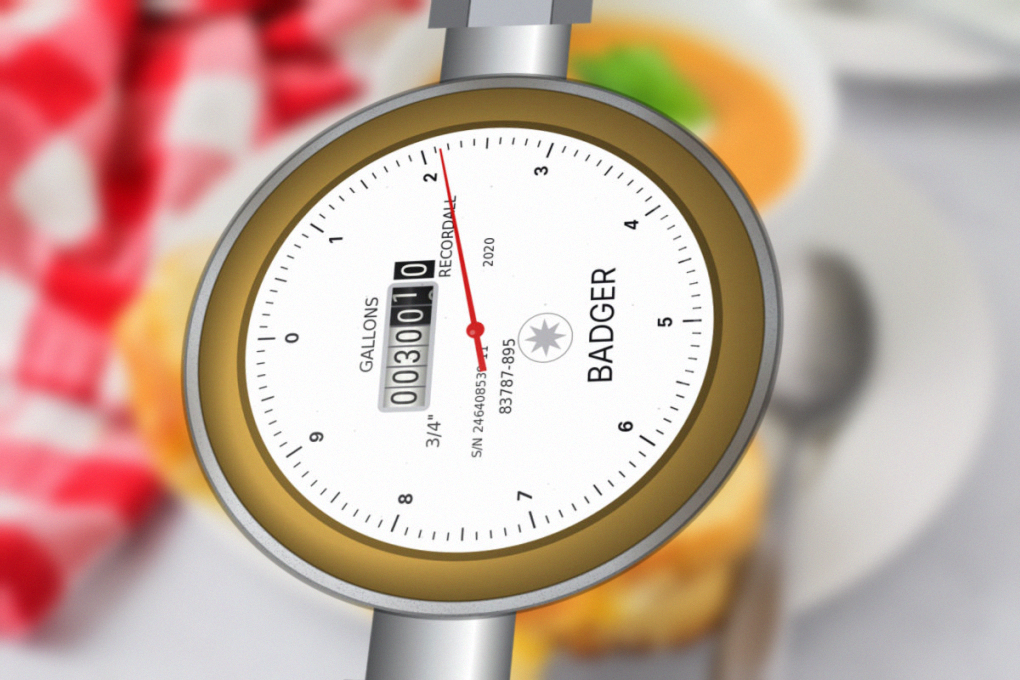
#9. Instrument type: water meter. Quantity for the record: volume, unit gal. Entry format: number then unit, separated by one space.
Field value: 30012.1 gal
